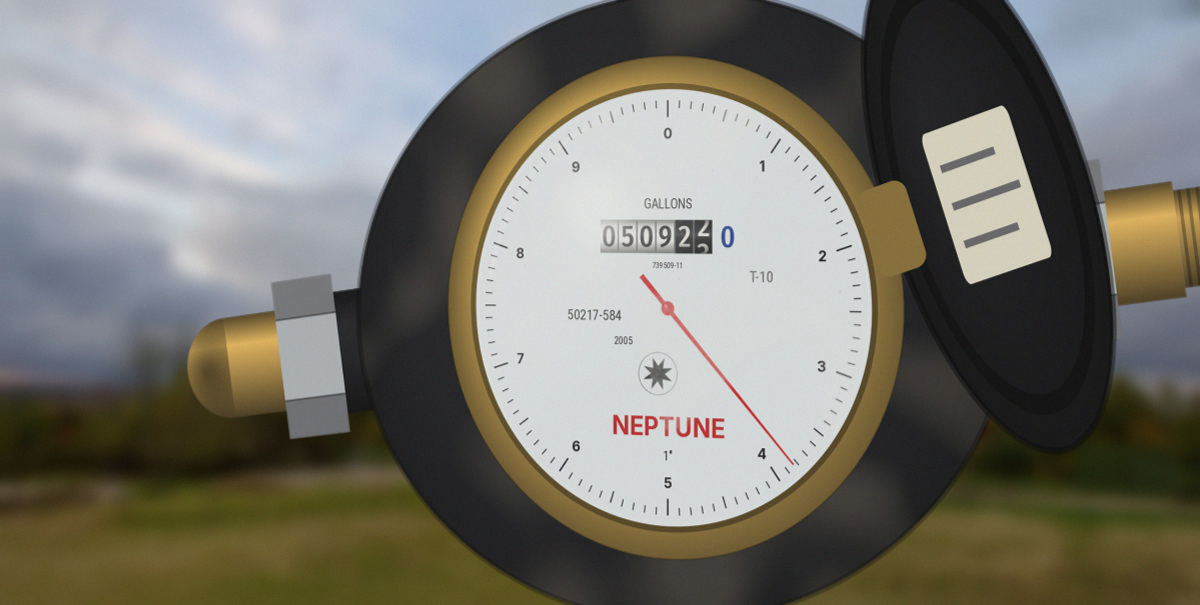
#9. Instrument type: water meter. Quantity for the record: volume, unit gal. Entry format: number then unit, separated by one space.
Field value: 509223.8 gal
